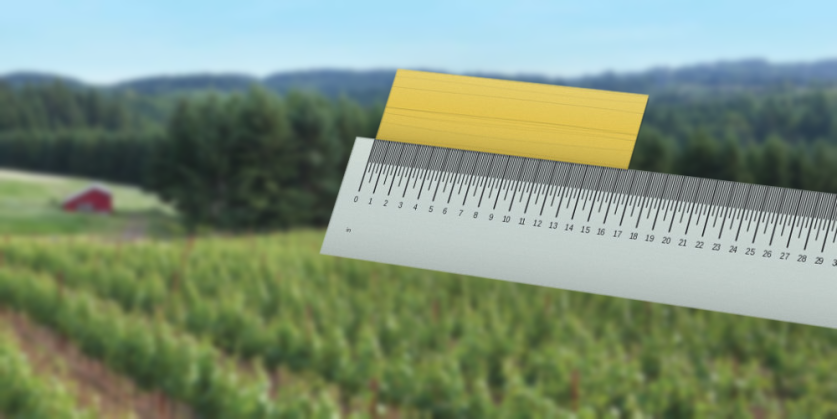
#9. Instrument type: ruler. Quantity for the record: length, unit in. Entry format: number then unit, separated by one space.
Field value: 16.5 in
